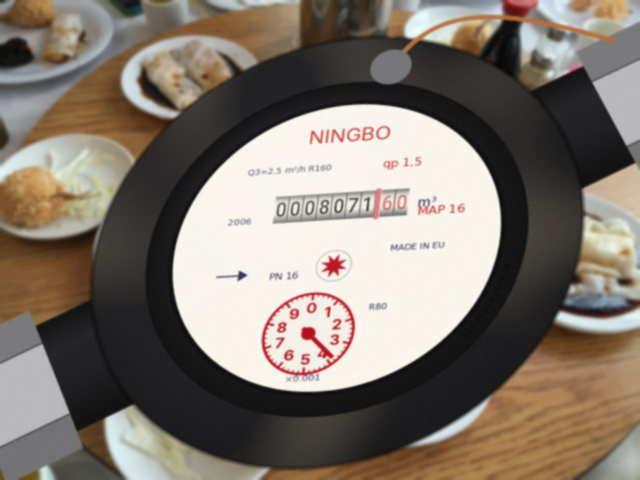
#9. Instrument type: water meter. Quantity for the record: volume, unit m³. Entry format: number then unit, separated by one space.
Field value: 8071.603 m³
